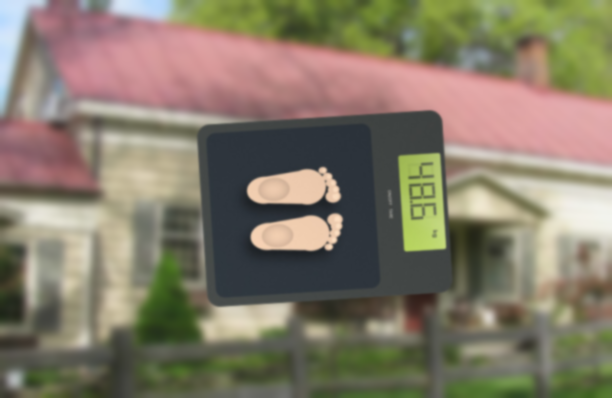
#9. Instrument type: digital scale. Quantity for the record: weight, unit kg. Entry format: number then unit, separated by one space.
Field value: 48.6 kg
